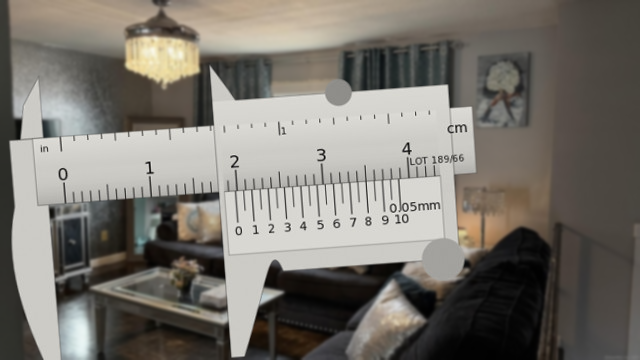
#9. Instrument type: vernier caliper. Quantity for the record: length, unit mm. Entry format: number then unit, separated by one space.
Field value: 19.8 mm
